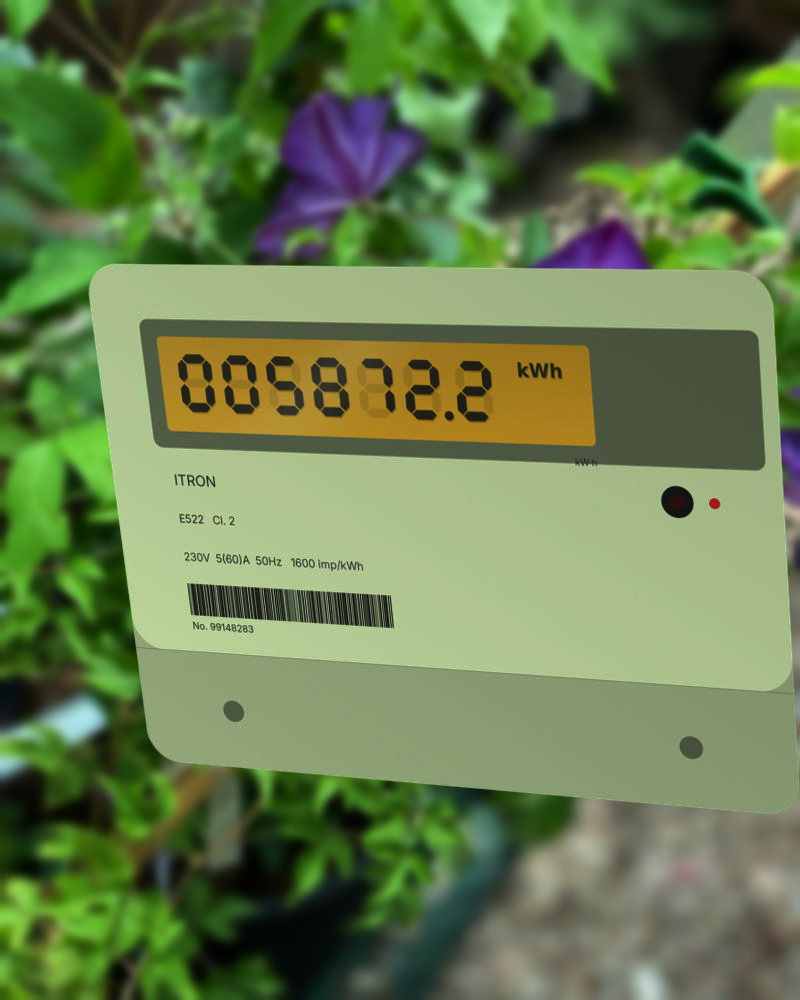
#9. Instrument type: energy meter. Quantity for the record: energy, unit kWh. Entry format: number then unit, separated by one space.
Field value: 5872.2 kWh
